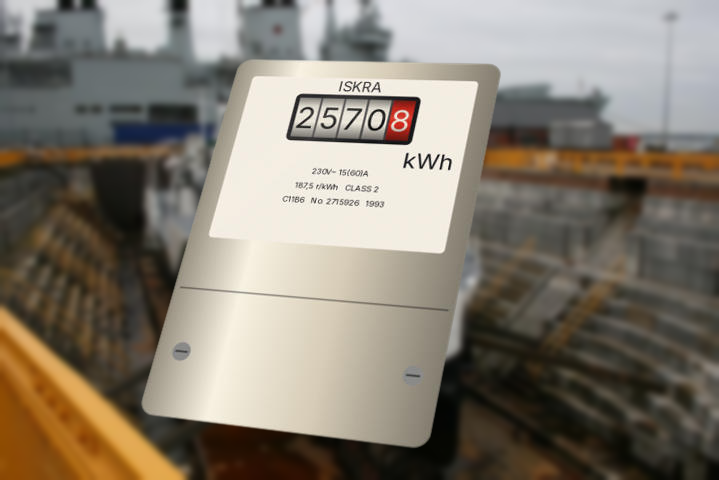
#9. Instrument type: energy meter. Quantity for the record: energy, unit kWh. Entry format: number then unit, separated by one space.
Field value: 2570.8 kWh
